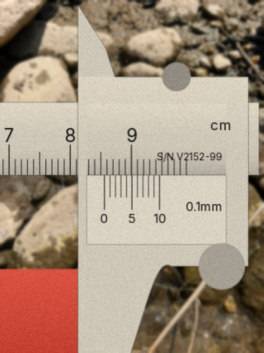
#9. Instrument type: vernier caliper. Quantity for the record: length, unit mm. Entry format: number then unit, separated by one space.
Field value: 85.6 mm
